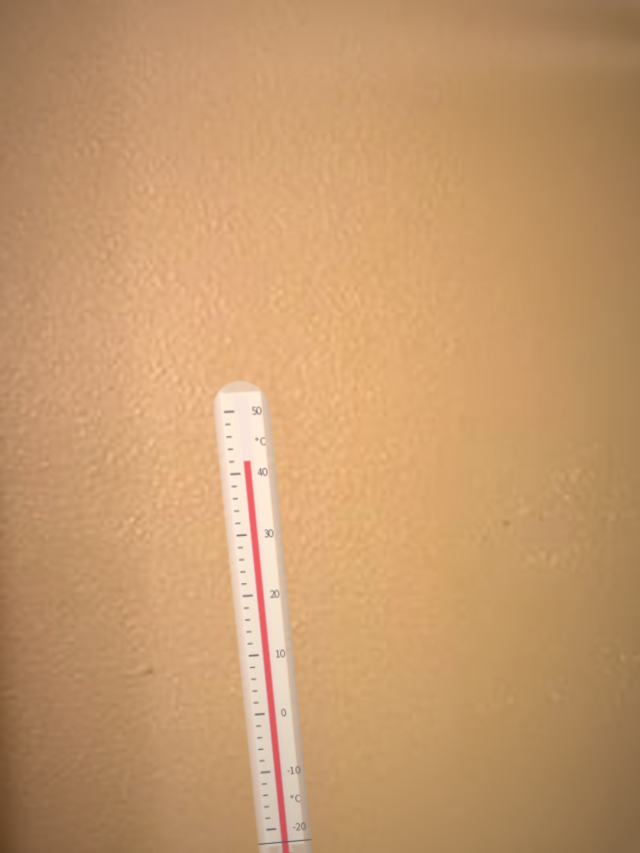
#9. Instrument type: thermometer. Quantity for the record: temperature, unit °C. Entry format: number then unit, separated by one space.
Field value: 42 °C
